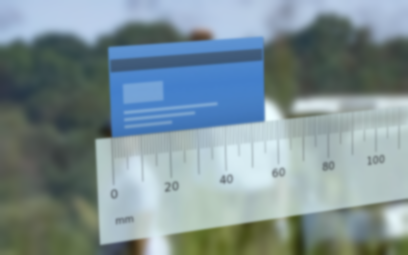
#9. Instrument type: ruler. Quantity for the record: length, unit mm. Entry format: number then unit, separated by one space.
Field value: 55 mm
